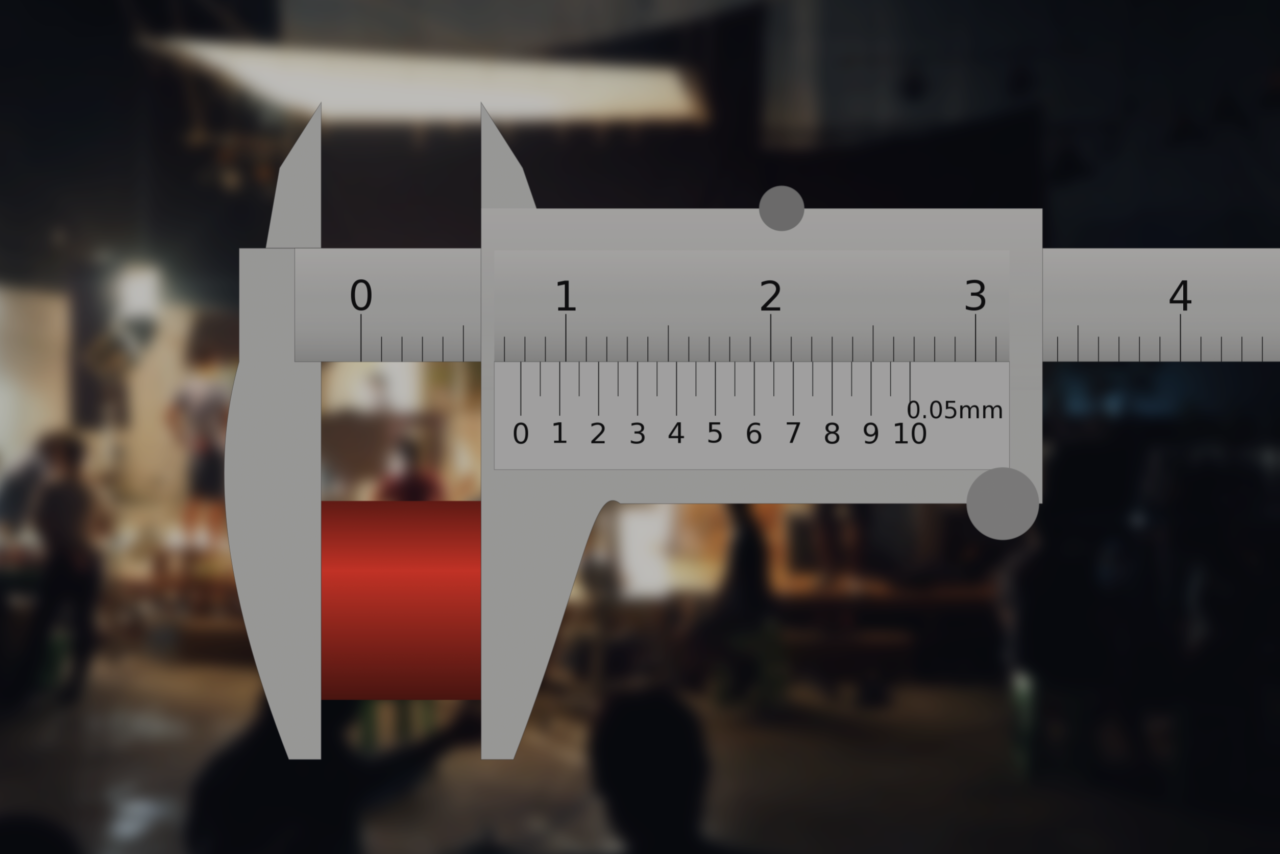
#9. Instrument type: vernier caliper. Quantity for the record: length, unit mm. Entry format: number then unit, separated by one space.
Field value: 7.8 mm
